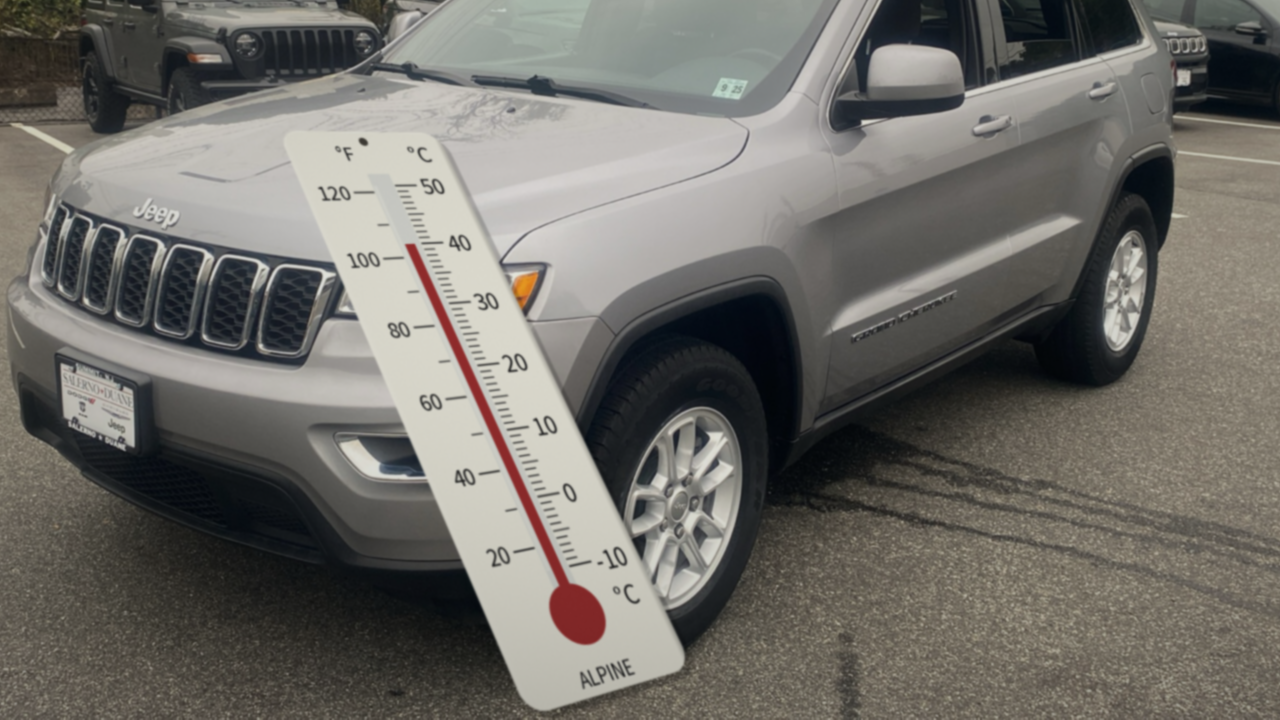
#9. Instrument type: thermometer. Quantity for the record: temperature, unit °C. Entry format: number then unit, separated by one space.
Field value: 40 °C
